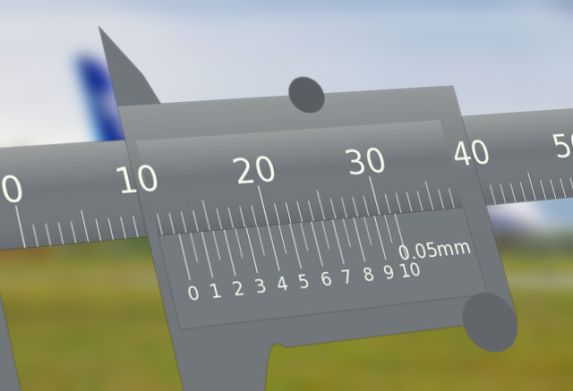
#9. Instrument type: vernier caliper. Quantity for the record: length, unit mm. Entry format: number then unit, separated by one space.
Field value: 12.4 mm
